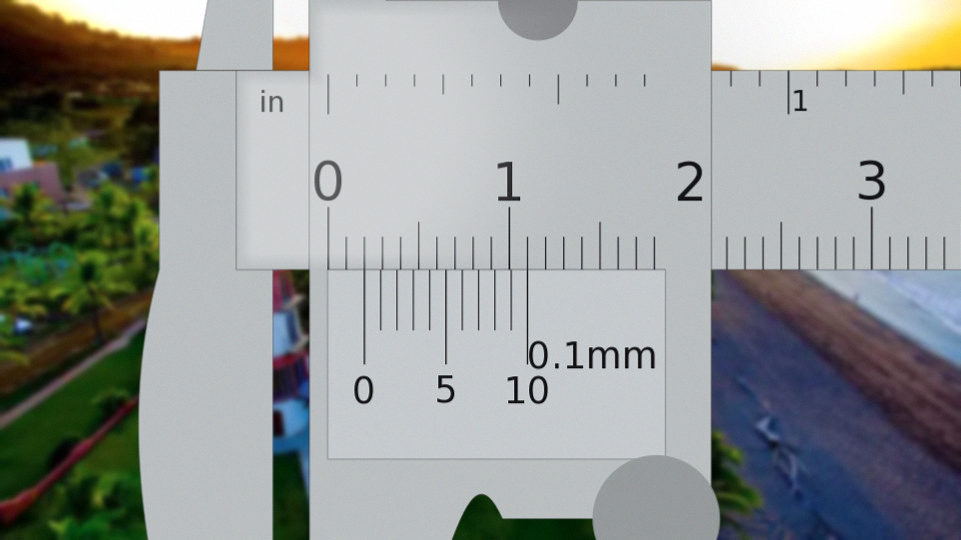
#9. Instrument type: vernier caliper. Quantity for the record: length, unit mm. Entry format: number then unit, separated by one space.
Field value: 2.0 mm
